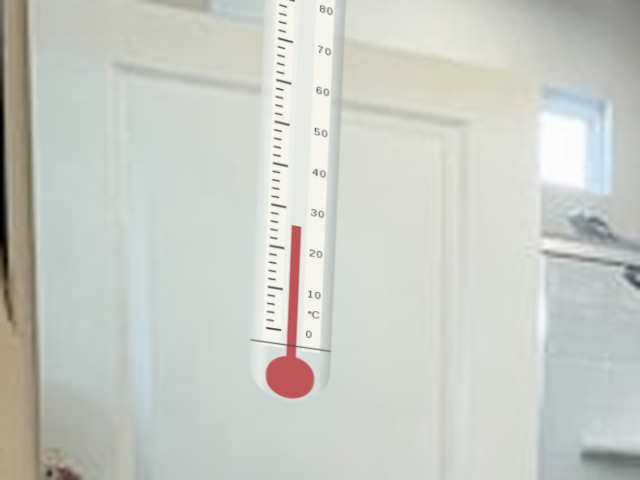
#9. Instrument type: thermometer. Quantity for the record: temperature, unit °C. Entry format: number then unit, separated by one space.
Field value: 26 °C
